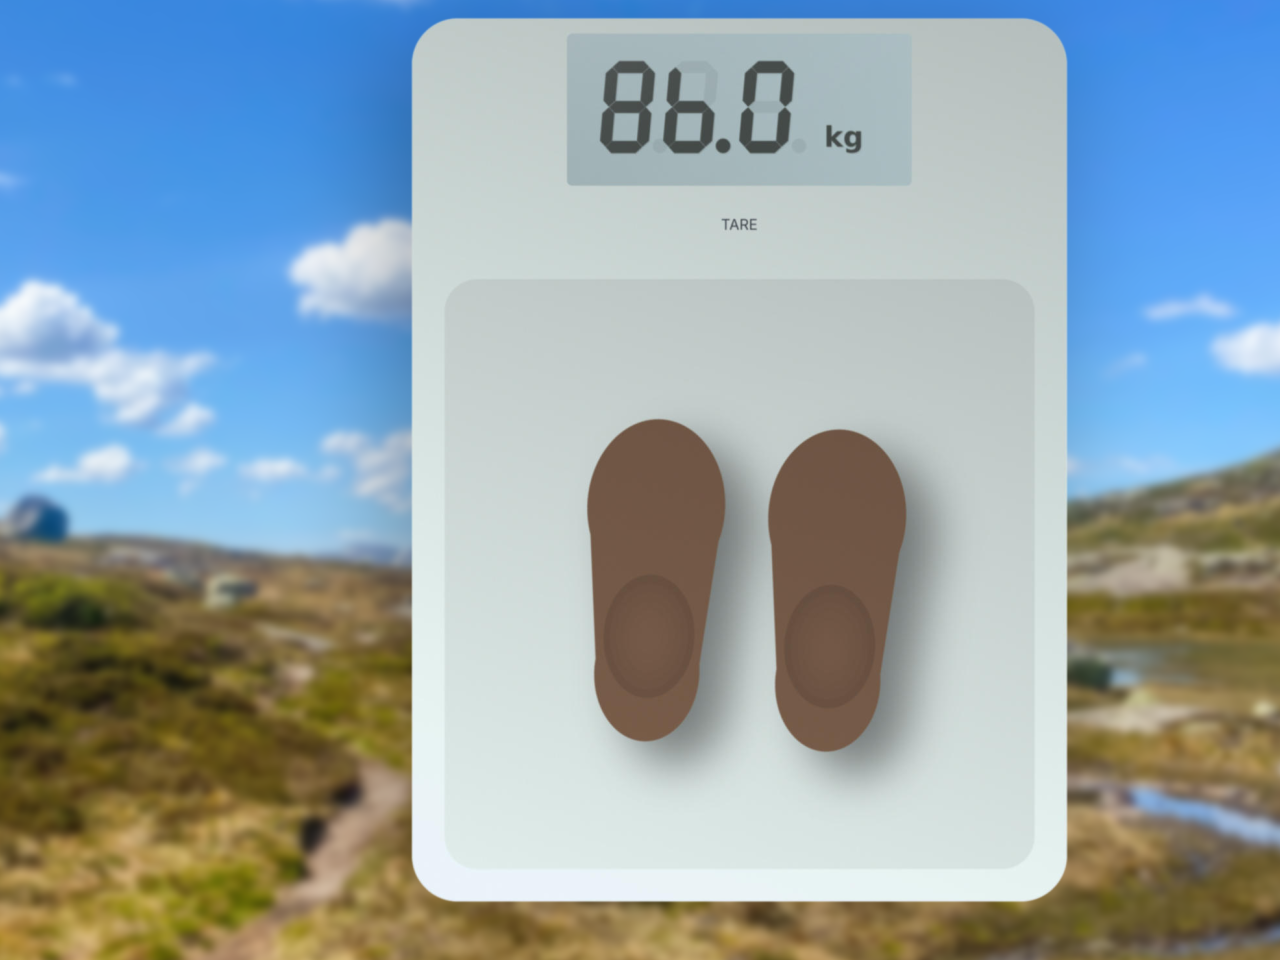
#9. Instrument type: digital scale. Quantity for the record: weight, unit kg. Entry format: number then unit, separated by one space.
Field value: 86.0 kg
